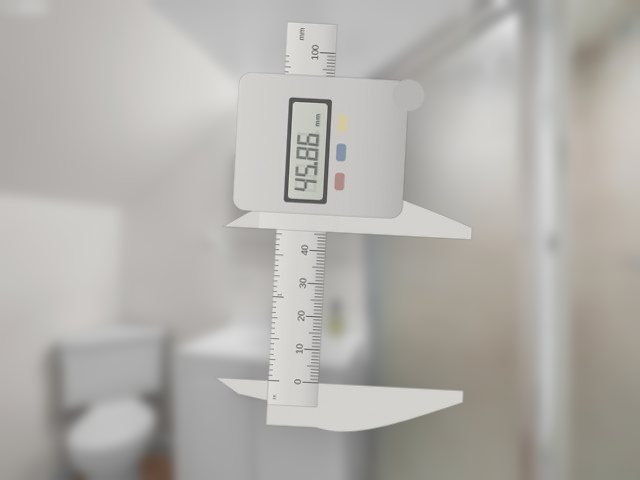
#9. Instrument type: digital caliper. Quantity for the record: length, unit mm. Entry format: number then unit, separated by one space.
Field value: 45.86 mm
